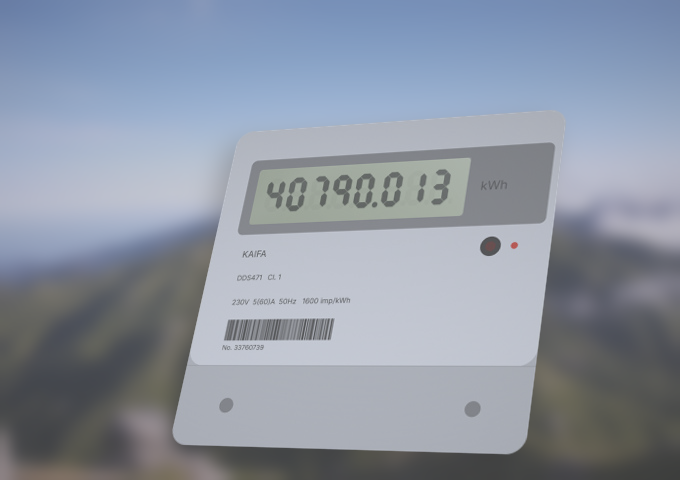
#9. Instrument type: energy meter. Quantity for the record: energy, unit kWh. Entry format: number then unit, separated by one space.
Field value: 40790.013 kWh
